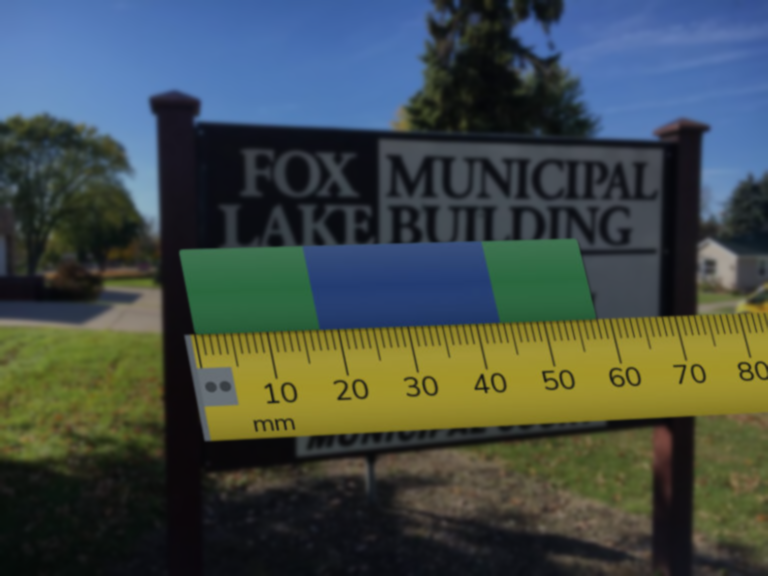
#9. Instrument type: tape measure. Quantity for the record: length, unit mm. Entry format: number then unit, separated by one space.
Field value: 58 mm
